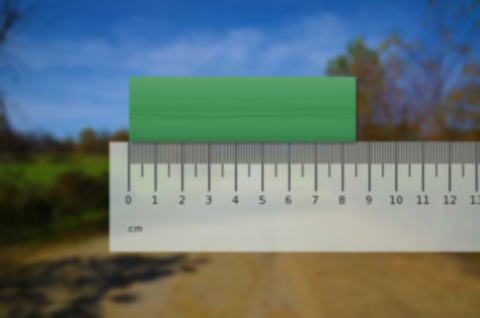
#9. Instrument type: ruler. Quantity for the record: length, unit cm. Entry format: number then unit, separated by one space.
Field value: 8.5 cm
